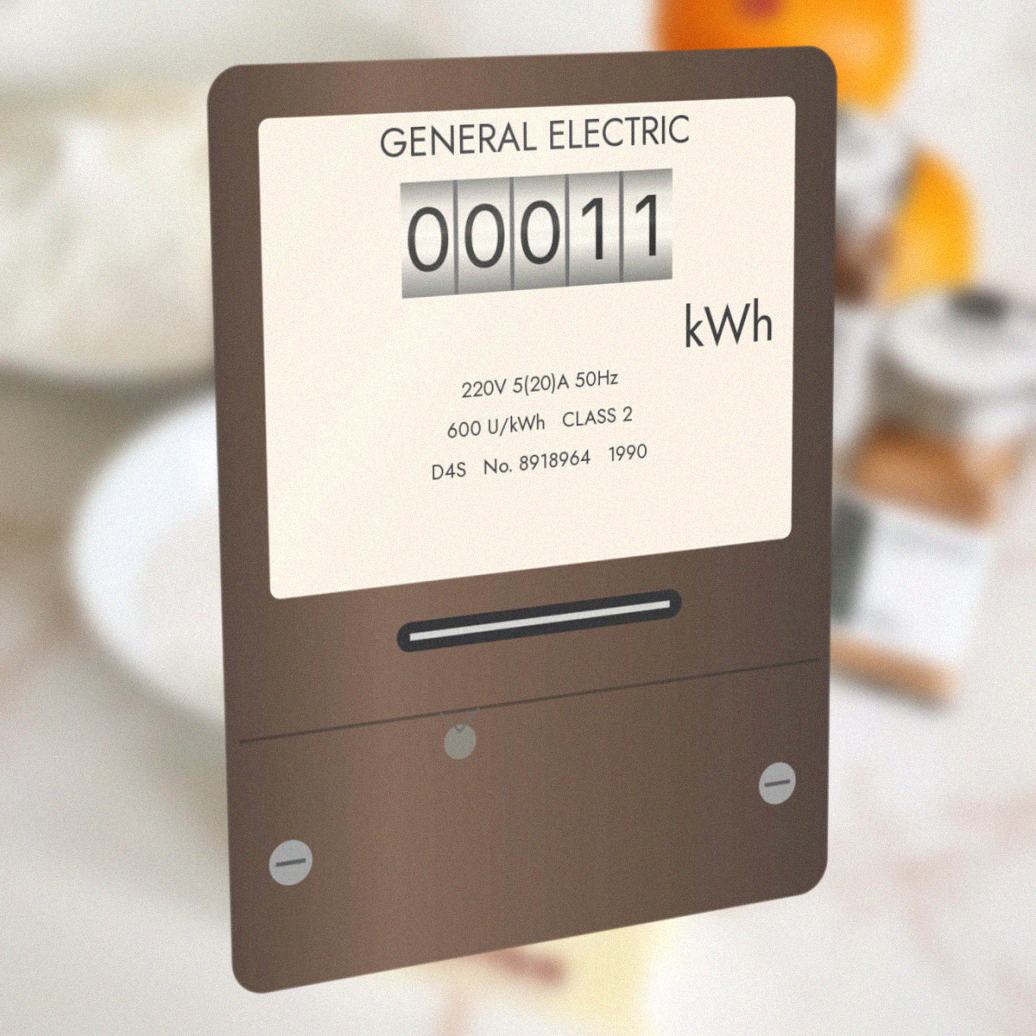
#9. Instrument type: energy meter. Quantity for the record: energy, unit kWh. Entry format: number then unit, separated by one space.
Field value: 11 kWh
